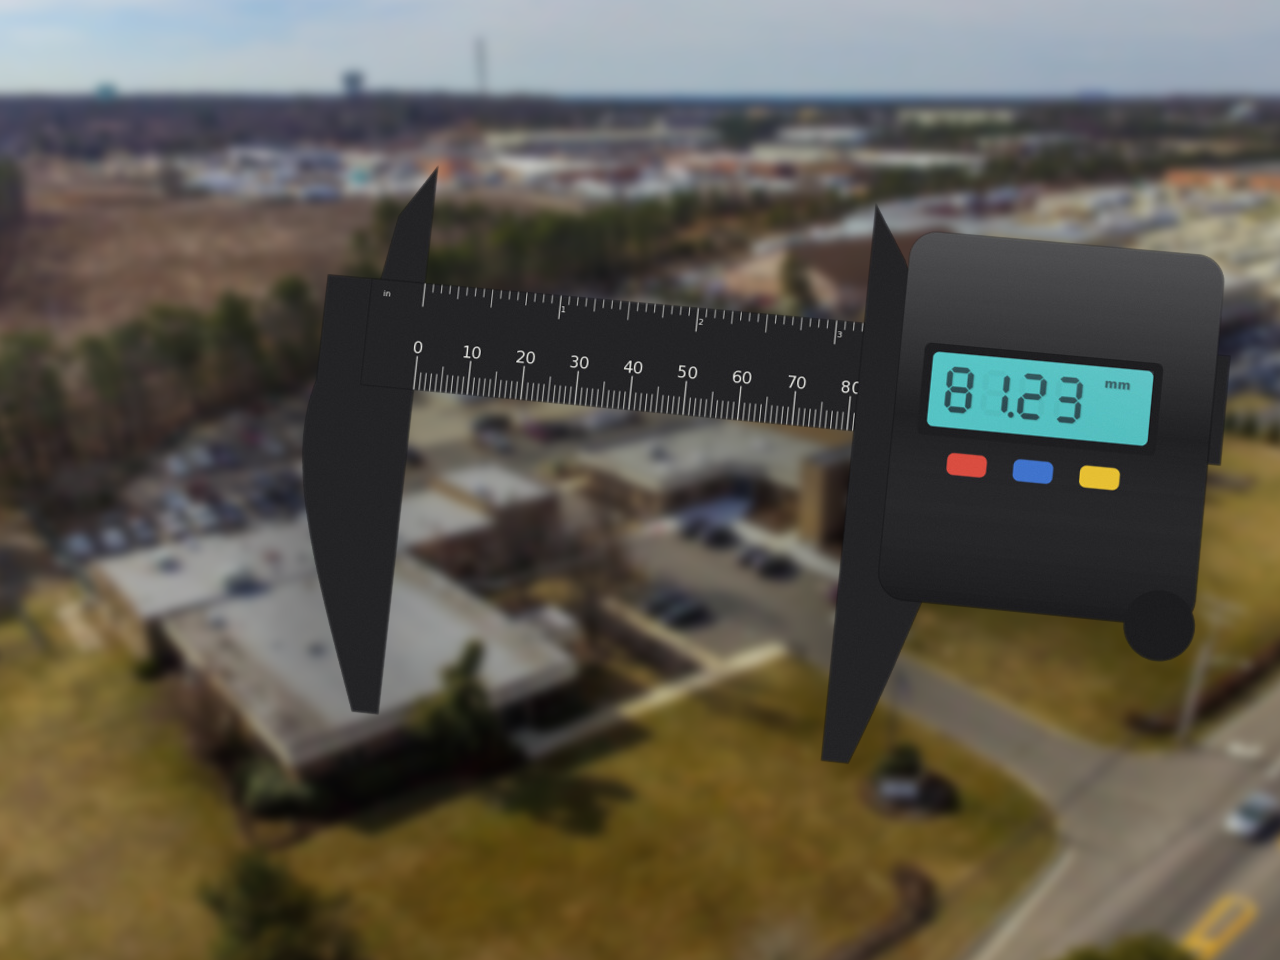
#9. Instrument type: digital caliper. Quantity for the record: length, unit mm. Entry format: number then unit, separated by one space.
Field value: 81.23 mm
